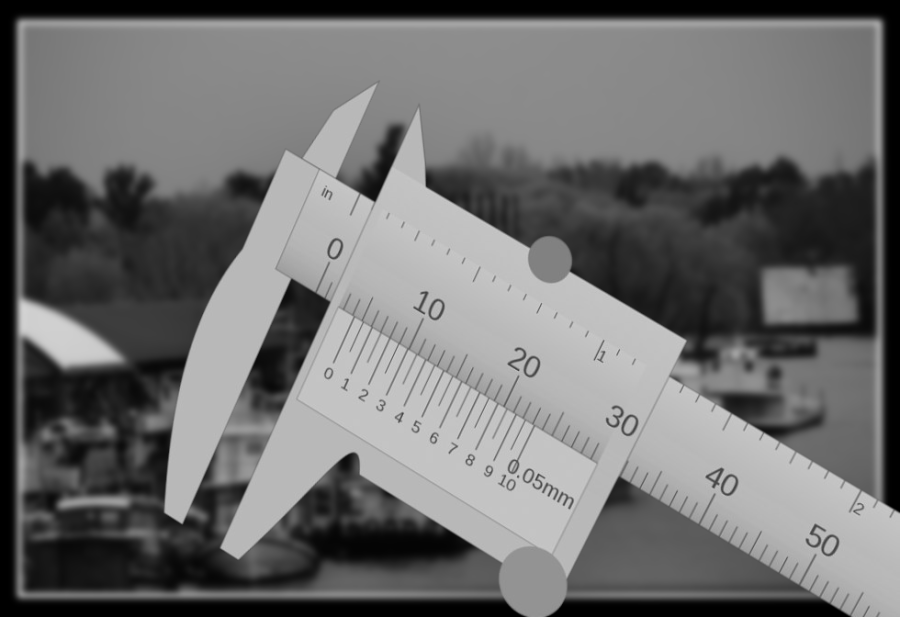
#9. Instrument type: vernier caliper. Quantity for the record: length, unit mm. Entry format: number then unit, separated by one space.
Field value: 4.2 mm
